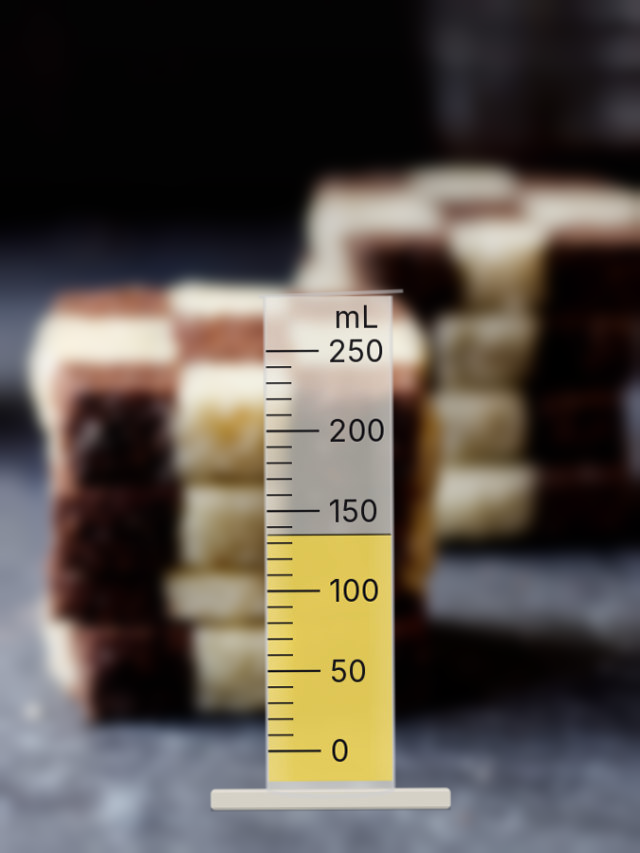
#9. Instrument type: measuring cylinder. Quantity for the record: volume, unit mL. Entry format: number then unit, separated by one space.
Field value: 135 mL
